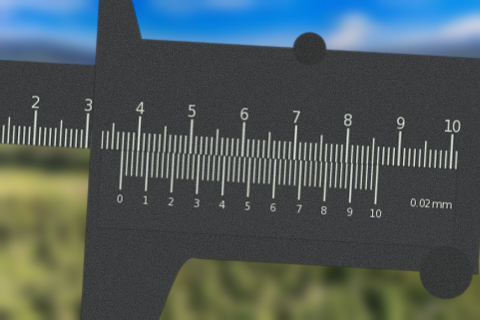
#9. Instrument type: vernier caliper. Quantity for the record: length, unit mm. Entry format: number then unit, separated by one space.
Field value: 37.0 mm
